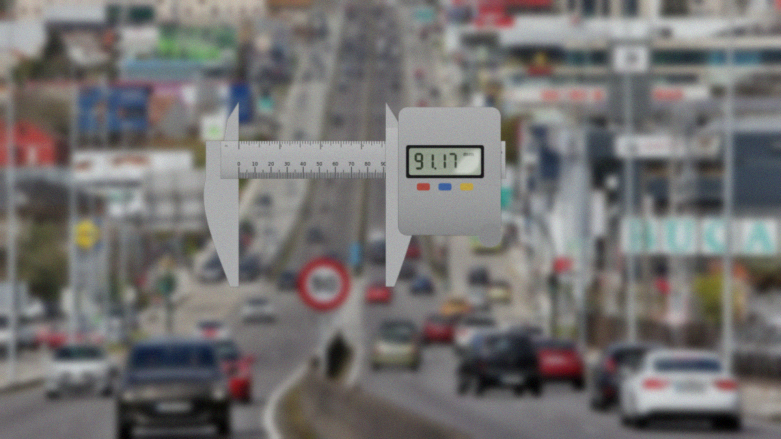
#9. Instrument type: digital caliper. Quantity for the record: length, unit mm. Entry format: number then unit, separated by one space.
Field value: 91.17 mm
